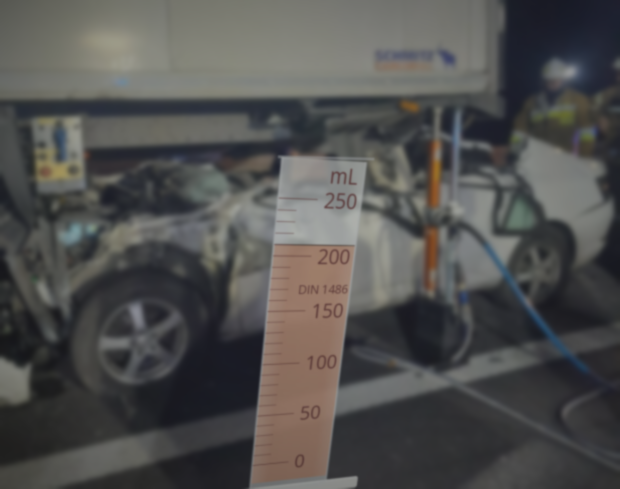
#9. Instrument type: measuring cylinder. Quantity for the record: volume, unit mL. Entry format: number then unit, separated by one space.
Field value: 210 mL
